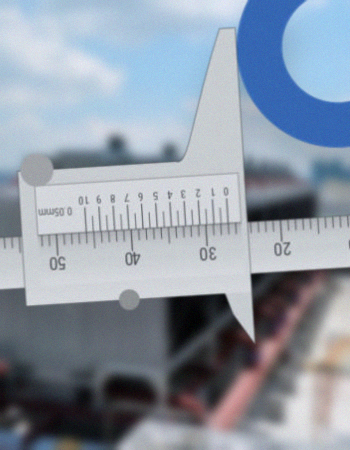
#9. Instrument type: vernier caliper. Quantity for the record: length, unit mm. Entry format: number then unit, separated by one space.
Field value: 27.0 mm
